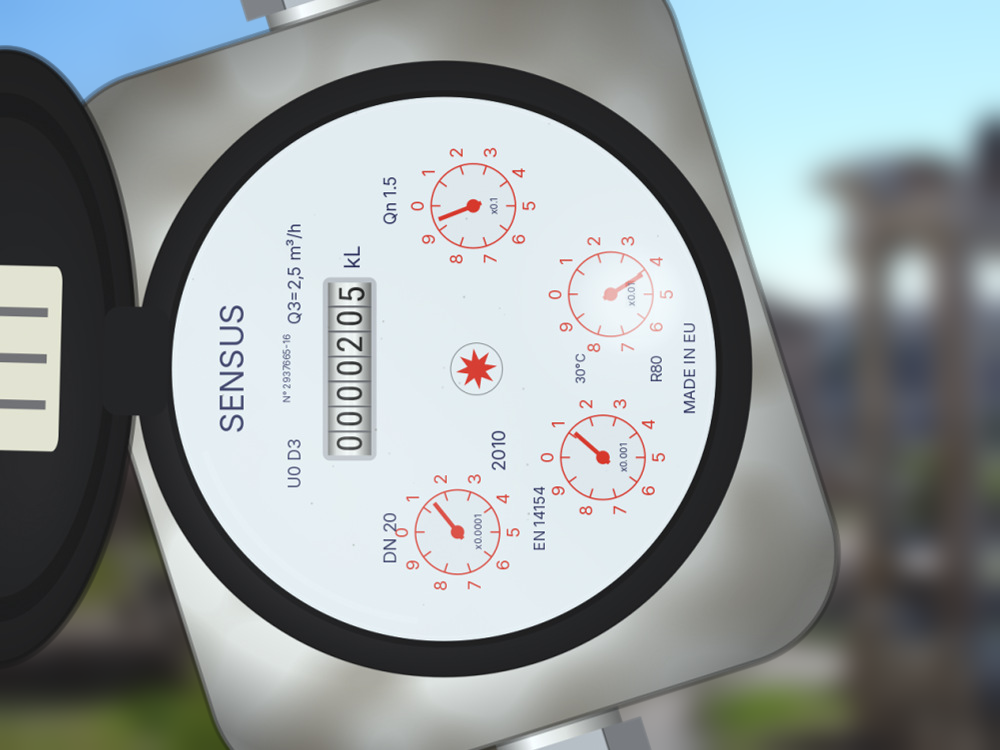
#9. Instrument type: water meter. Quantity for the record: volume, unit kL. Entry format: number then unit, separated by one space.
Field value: 204.9411 kL
